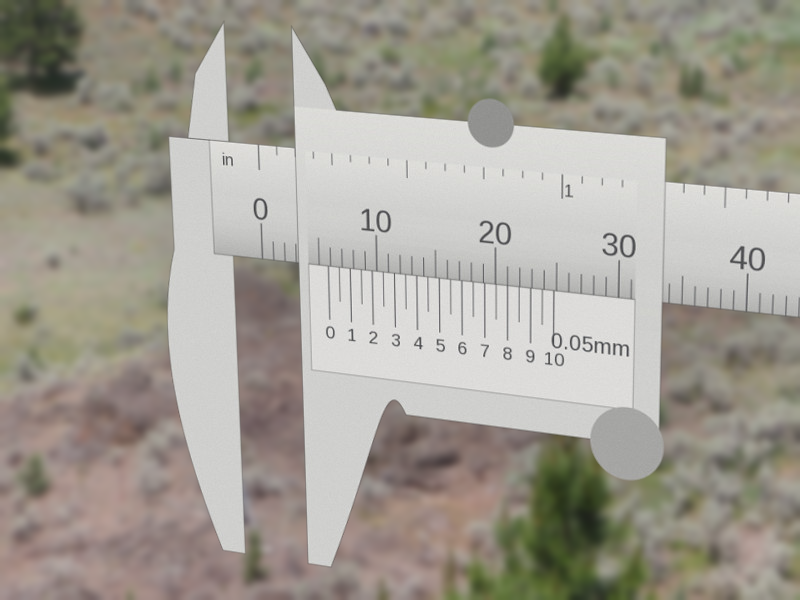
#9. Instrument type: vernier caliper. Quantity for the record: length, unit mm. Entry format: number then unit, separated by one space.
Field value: 5.8 mm
